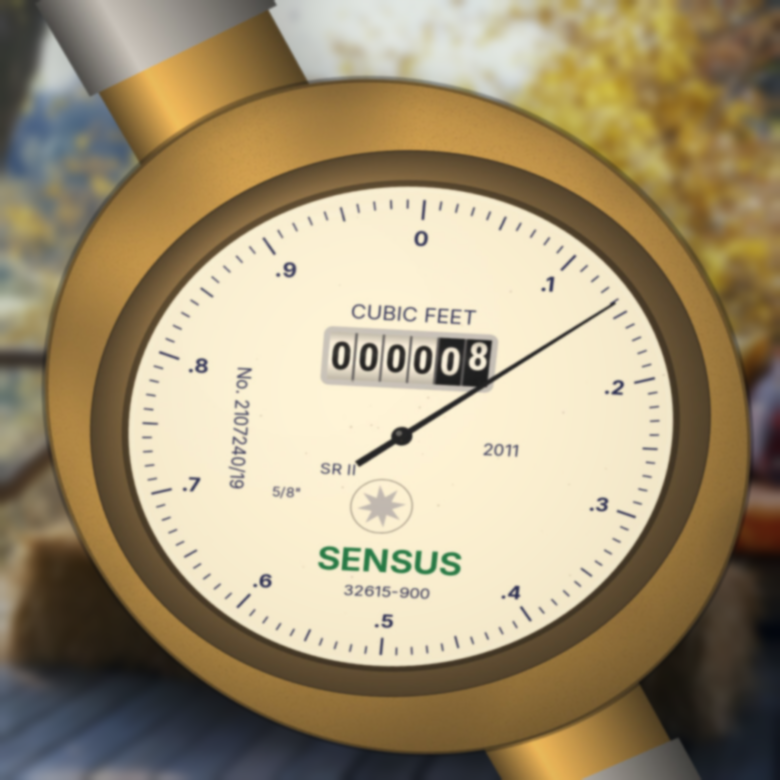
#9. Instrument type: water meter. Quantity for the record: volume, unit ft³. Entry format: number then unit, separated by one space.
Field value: 8.14 ft³
